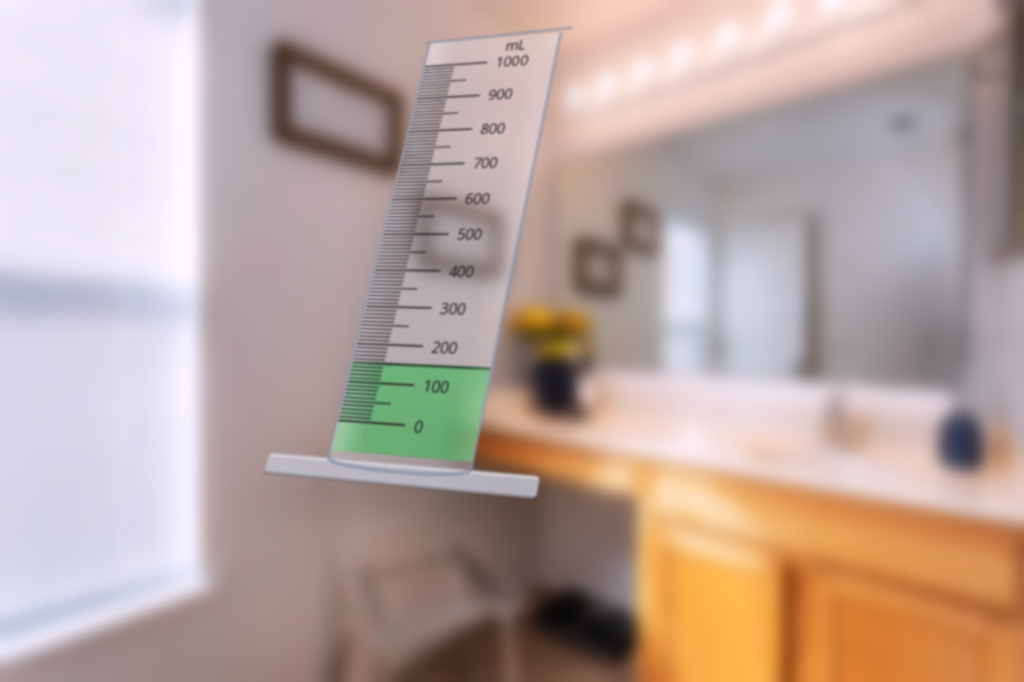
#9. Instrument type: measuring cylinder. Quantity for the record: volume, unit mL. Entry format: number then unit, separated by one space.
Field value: 150 mL
